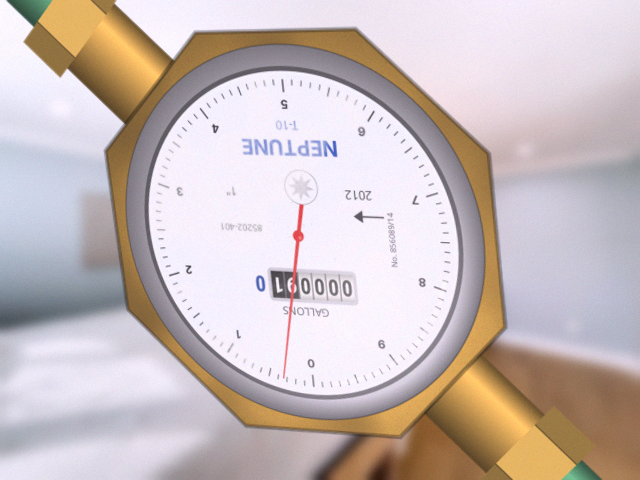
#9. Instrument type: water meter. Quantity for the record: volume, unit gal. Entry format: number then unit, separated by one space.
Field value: 910.3 gal
